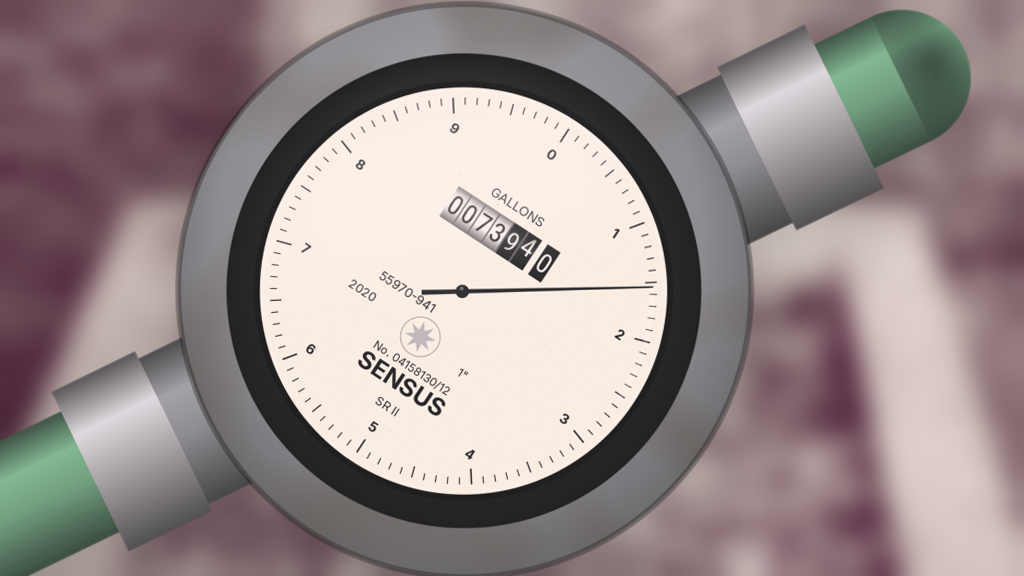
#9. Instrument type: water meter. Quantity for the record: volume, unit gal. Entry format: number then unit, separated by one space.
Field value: 73941.5 gal
